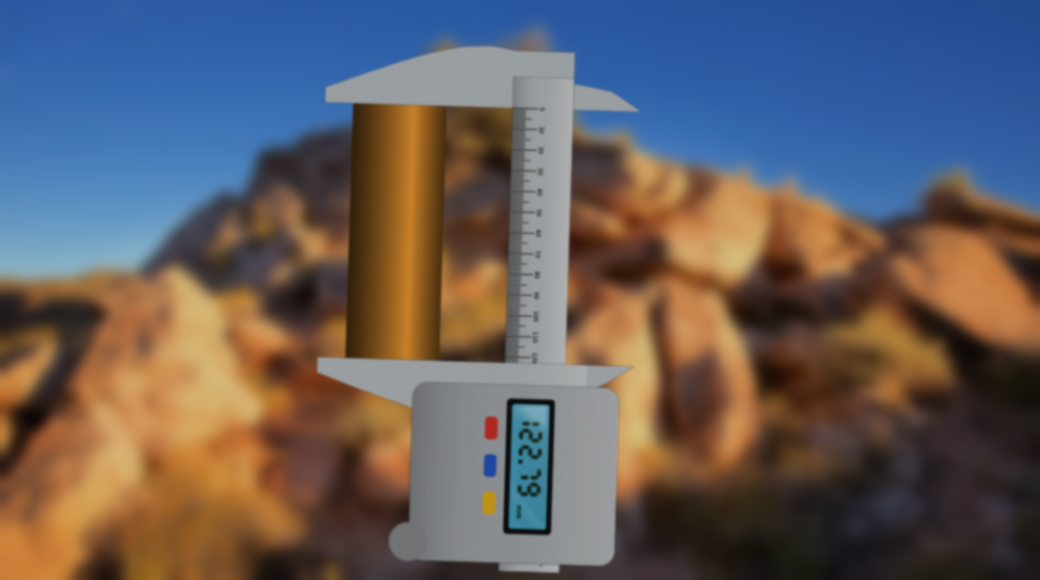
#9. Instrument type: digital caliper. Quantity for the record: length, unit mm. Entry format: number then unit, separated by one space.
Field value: 122.79 mm
